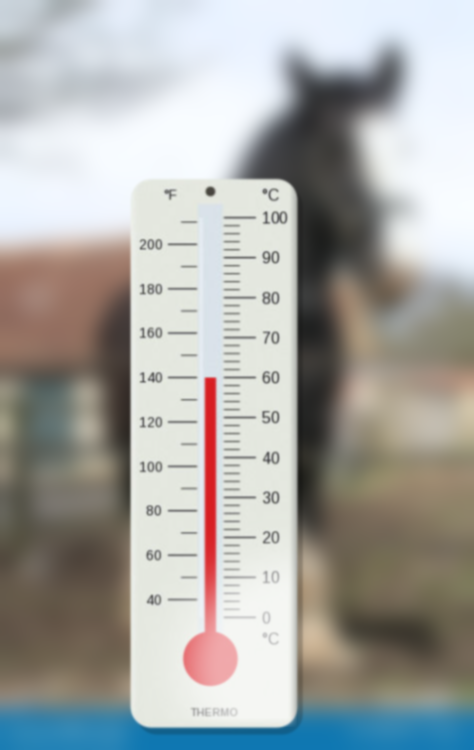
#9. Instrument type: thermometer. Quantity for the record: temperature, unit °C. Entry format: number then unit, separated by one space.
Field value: 60 °C
